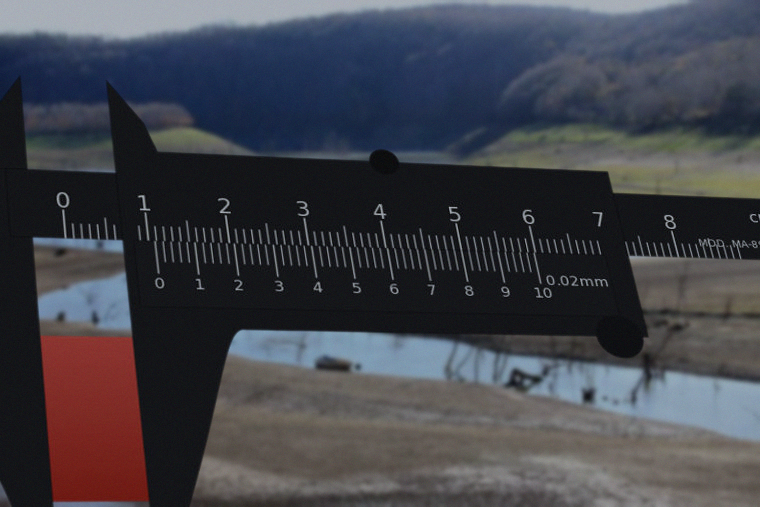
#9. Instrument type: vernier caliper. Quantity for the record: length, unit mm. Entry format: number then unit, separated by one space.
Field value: 10.8 mm
